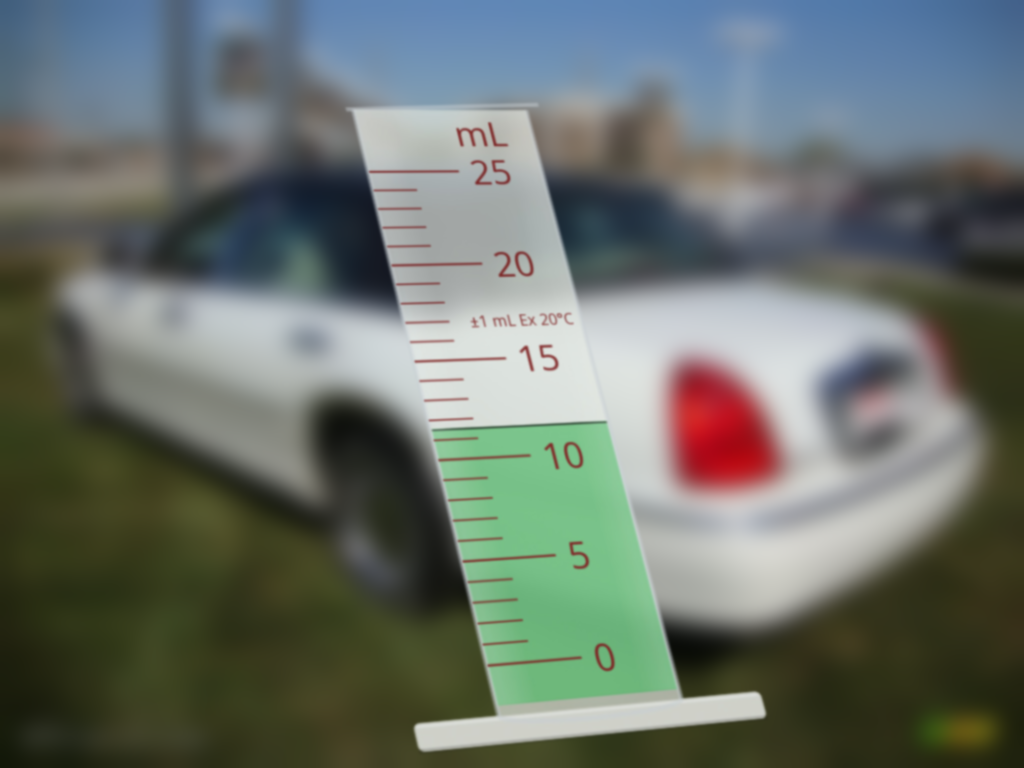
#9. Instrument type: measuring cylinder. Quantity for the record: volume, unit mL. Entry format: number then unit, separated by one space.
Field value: 11.5 mL
